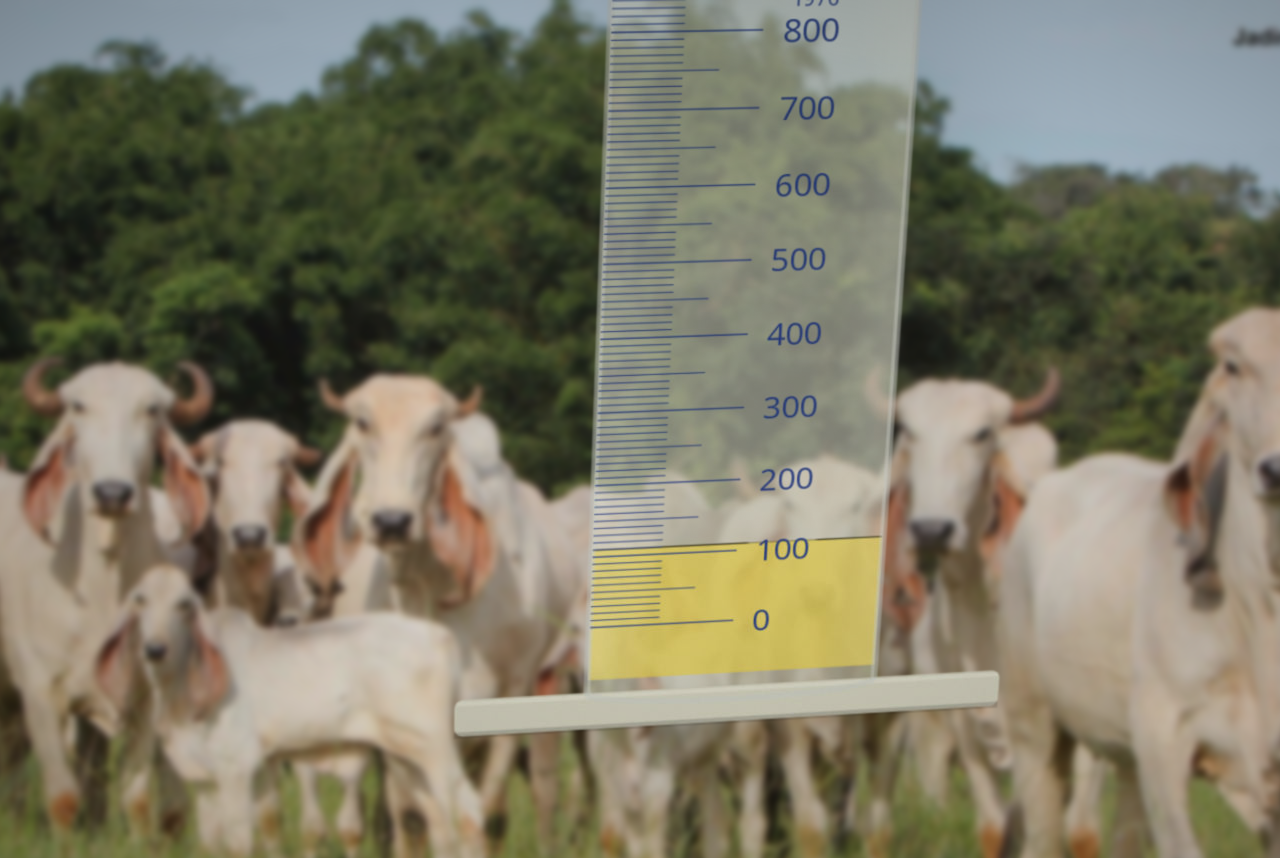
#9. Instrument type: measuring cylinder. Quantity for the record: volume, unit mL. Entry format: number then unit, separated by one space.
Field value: 110 mL
